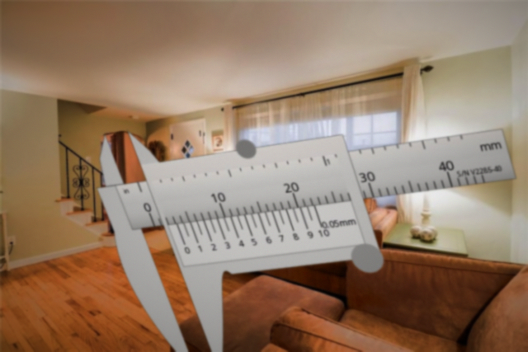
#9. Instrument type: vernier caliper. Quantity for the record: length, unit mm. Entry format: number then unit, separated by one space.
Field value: 3.2 mm
